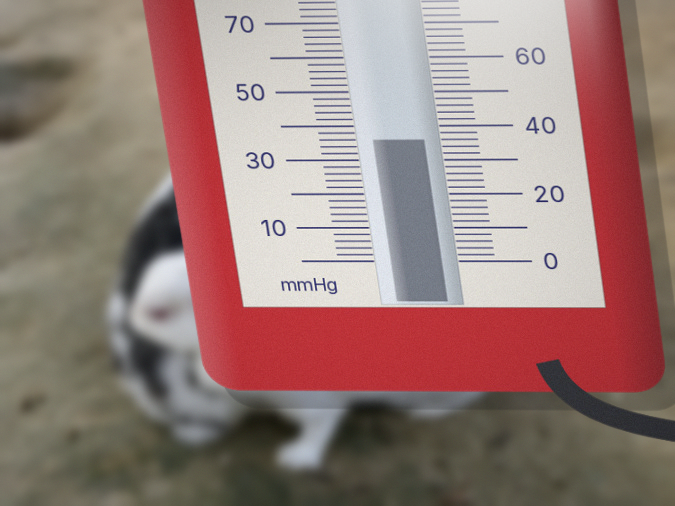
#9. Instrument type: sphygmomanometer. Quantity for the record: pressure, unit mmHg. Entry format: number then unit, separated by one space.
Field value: 36 mmHg
